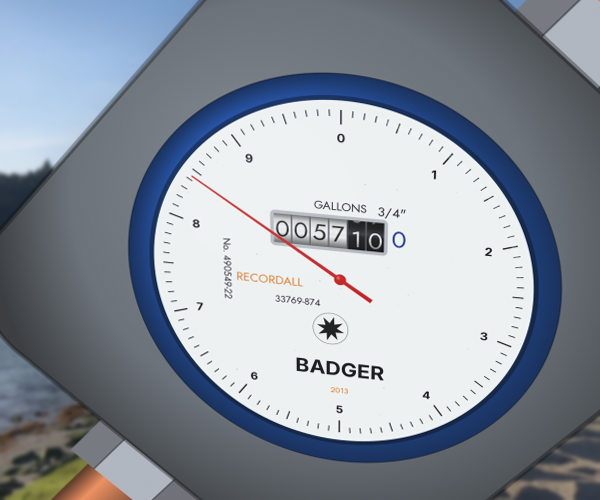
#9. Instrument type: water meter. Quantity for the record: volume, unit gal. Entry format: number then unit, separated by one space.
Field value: 57098.4 gal
